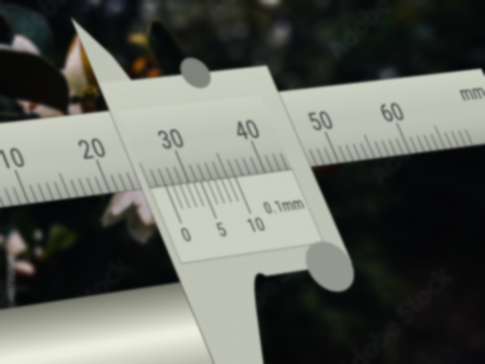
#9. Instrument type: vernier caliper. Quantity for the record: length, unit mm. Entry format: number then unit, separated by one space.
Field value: 27.0 mm
